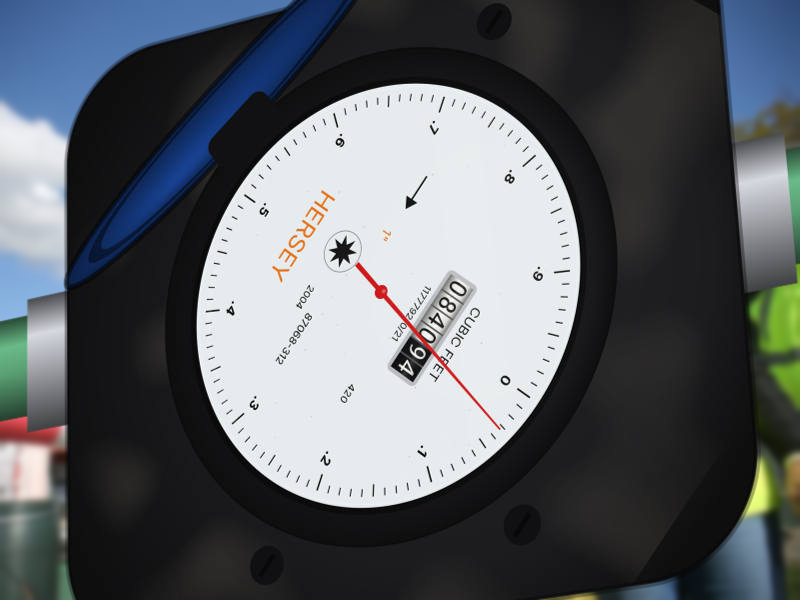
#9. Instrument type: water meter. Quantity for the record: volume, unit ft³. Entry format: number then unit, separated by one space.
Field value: 84094.03 ft³
